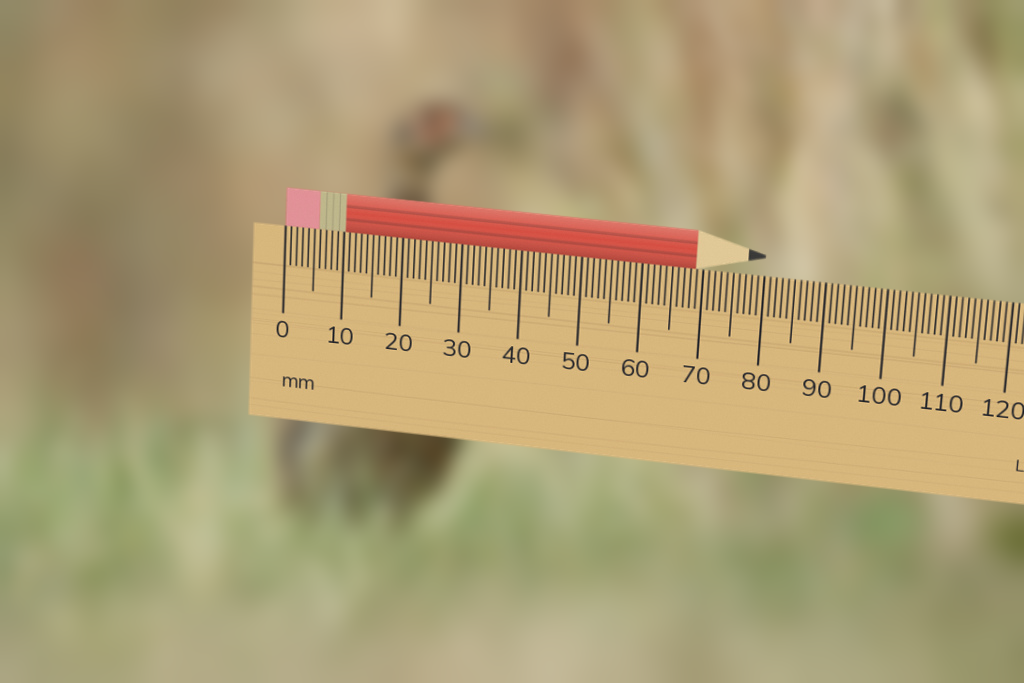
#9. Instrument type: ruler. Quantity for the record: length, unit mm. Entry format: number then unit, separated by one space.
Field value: 80 mm
